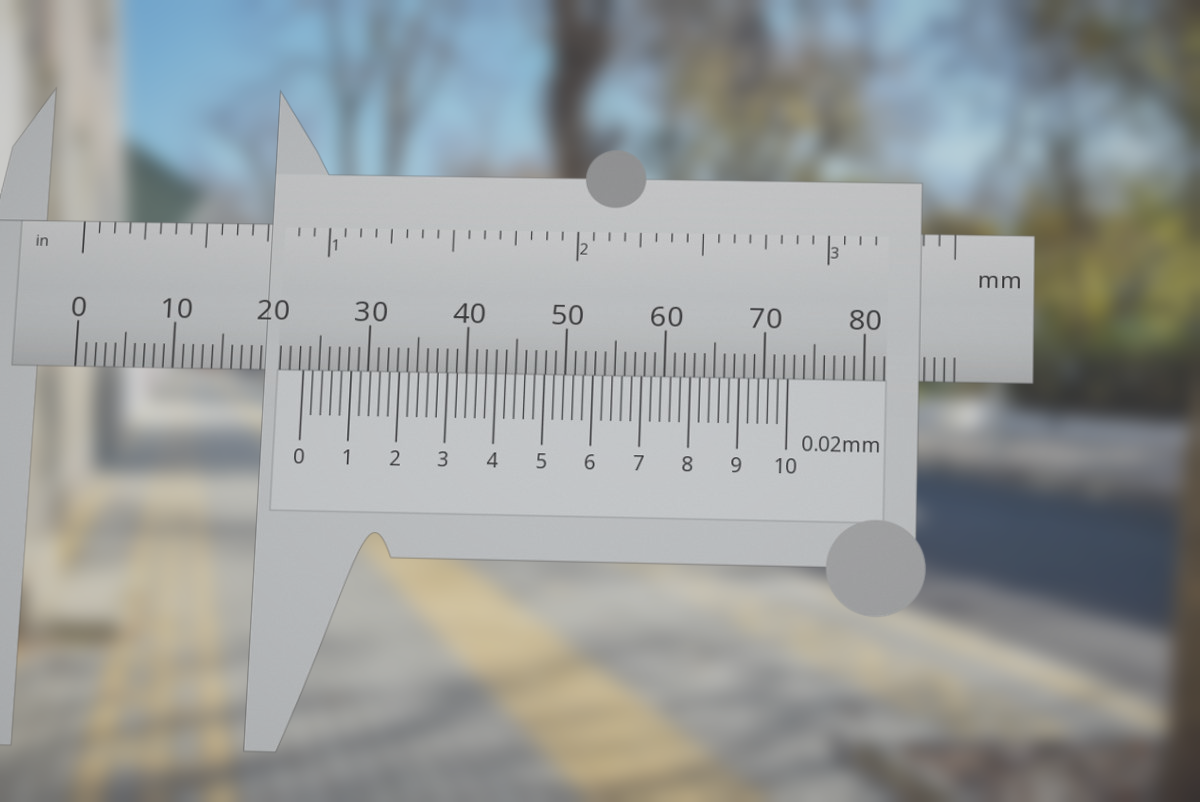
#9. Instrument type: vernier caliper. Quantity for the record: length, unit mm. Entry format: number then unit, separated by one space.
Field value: 23.4 mm
